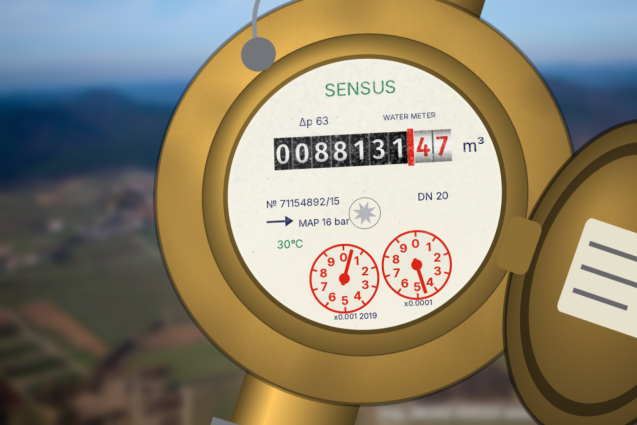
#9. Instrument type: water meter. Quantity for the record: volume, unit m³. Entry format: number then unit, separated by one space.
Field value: 88131.4704 m³
